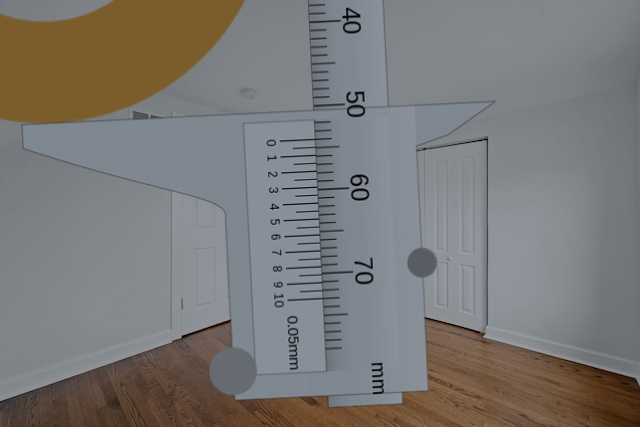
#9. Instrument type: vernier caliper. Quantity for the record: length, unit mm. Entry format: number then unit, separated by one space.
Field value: 54.0 mm
